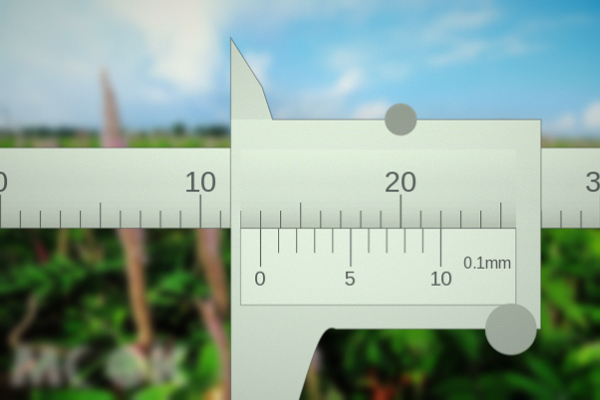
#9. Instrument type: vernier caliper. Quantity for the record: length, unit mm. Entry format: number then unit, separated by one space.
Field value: 13.0 mm
